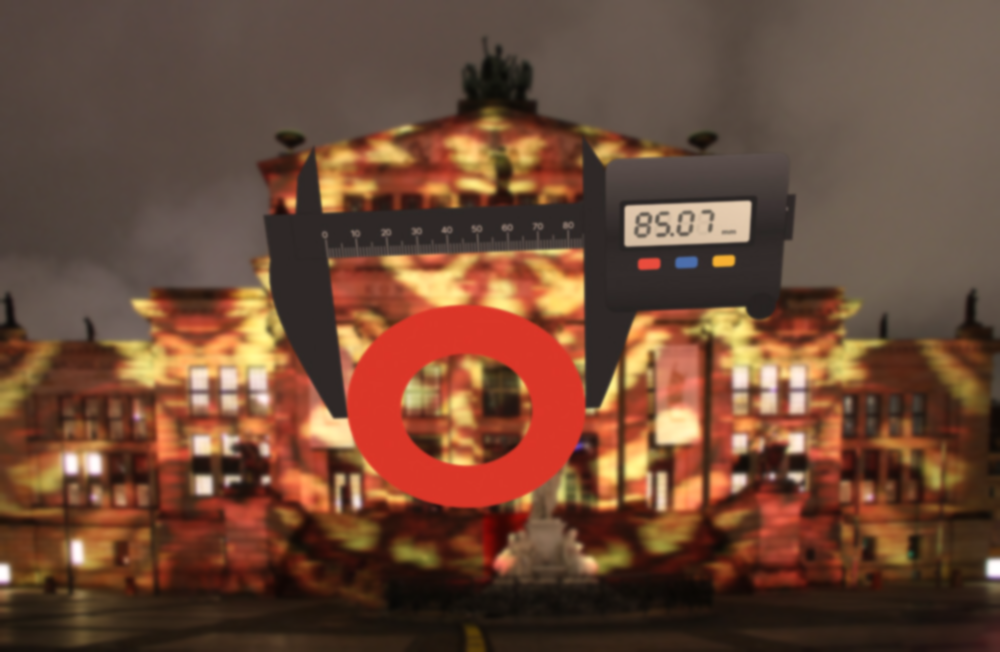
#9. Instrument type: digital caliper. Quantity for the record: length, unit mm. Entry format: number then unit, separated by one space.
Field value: 85.07 mm
